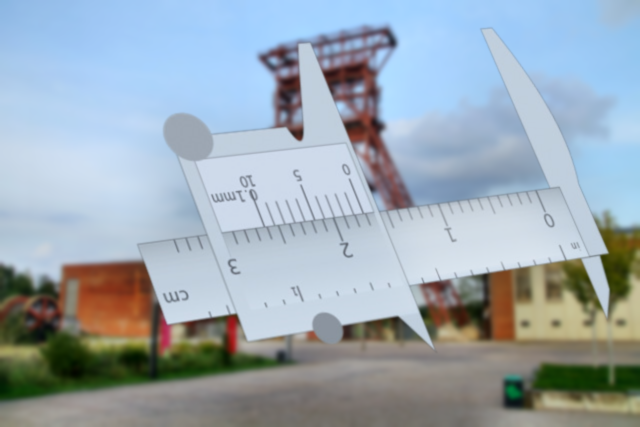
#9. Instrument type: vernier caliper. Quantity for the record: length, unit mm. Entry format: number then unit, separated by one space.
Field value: 17.2 mm
